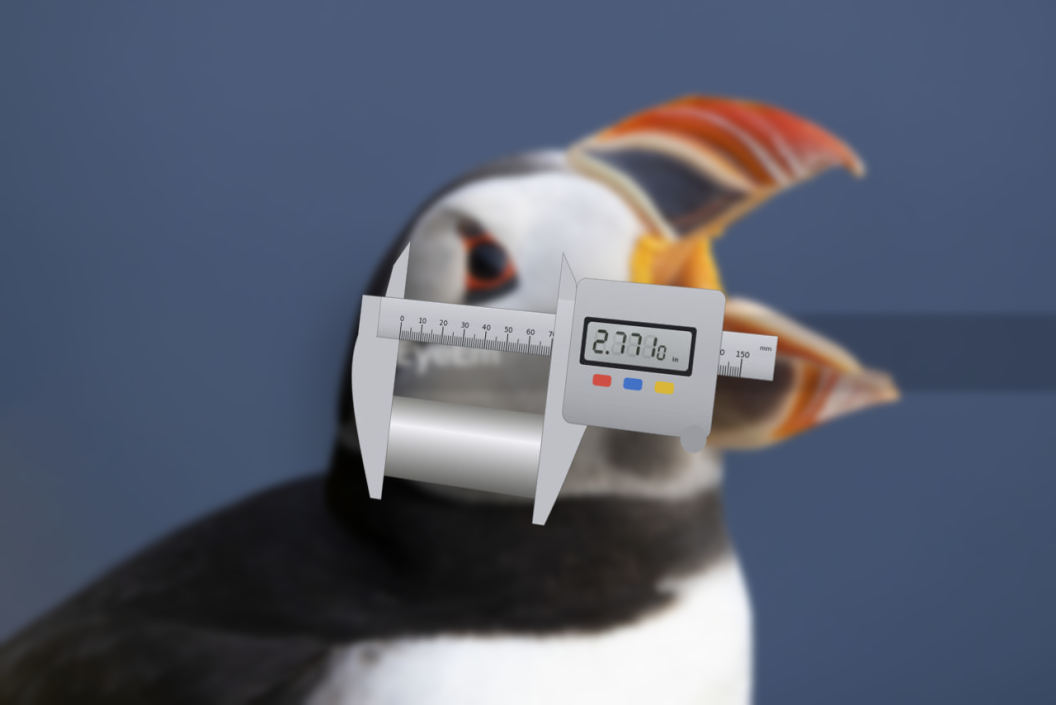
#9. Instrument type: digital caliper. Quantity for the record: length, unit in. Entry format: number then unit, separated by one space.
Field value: 2.7710 in
